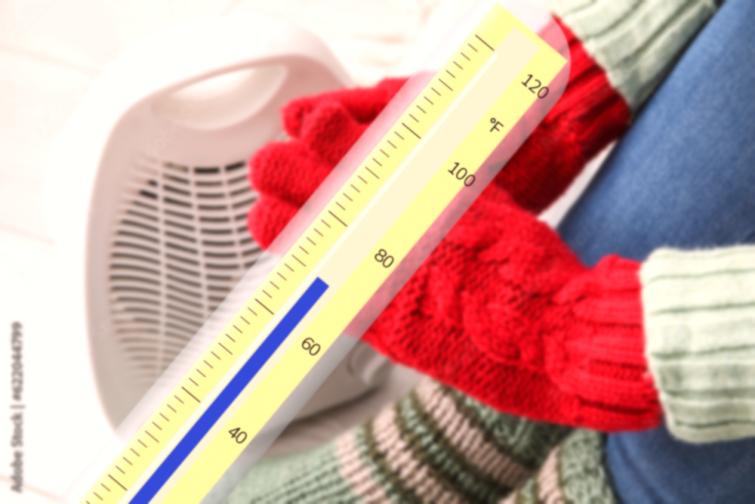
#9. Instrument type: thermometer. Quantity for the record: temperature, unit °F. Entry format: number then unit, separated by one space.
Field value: 70 °F
